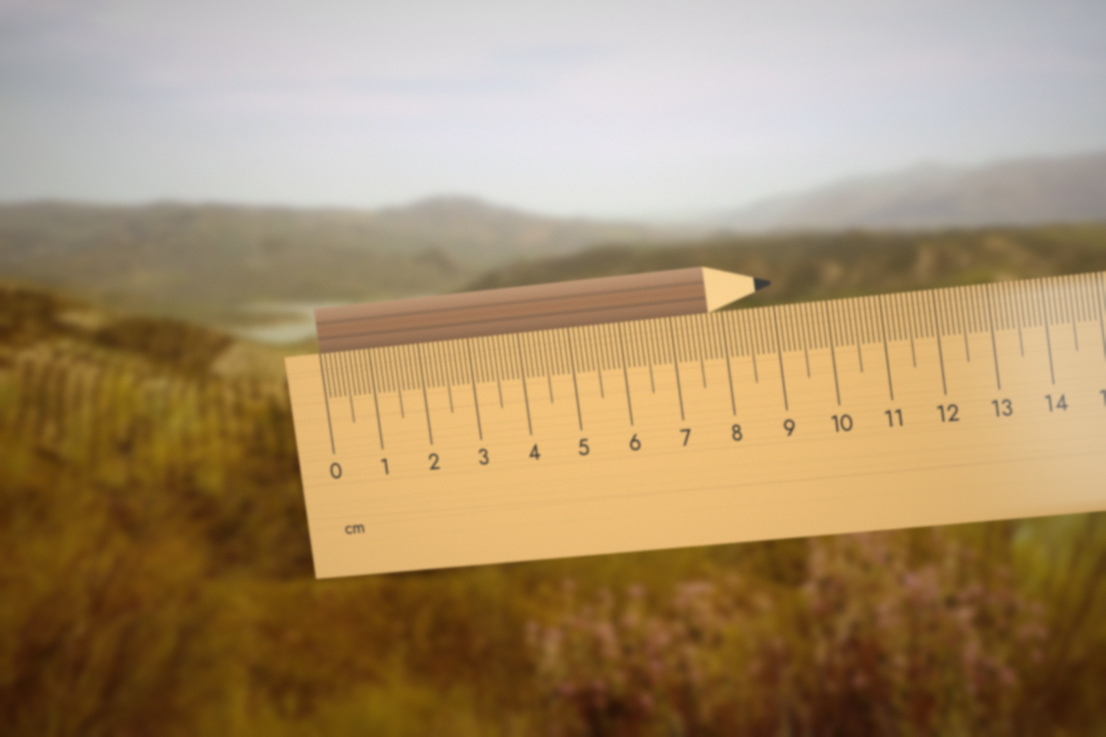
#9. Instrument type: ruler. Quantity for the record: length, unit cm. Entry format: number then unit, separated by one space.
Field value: 9 cm
